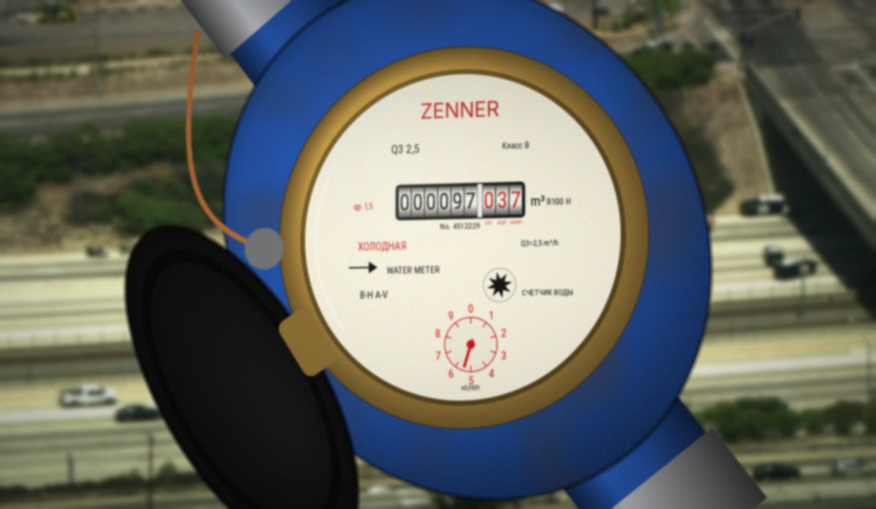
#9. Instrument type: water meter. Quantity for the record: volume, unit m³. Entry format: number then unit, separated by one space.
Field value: 97.0375 m³
